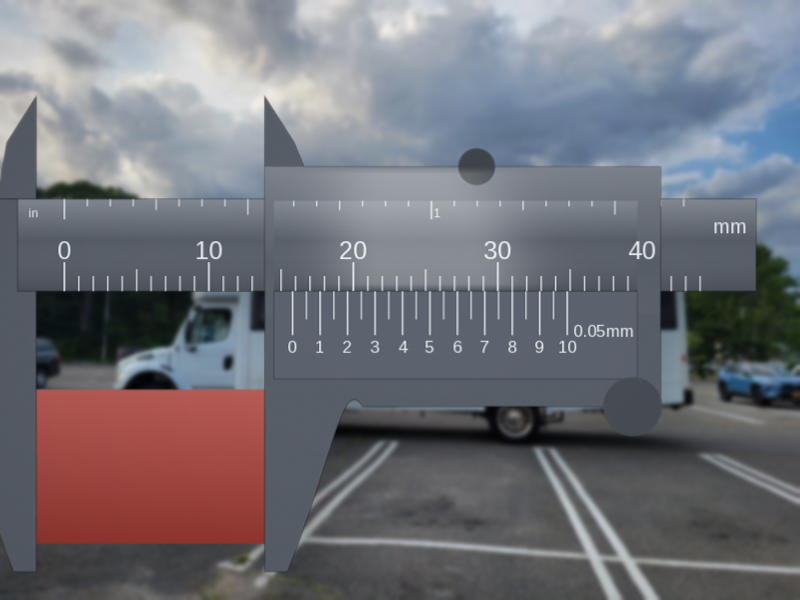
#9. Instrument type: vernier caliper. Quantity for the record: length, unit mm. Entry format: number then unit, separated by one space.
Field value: 15.8 mm
